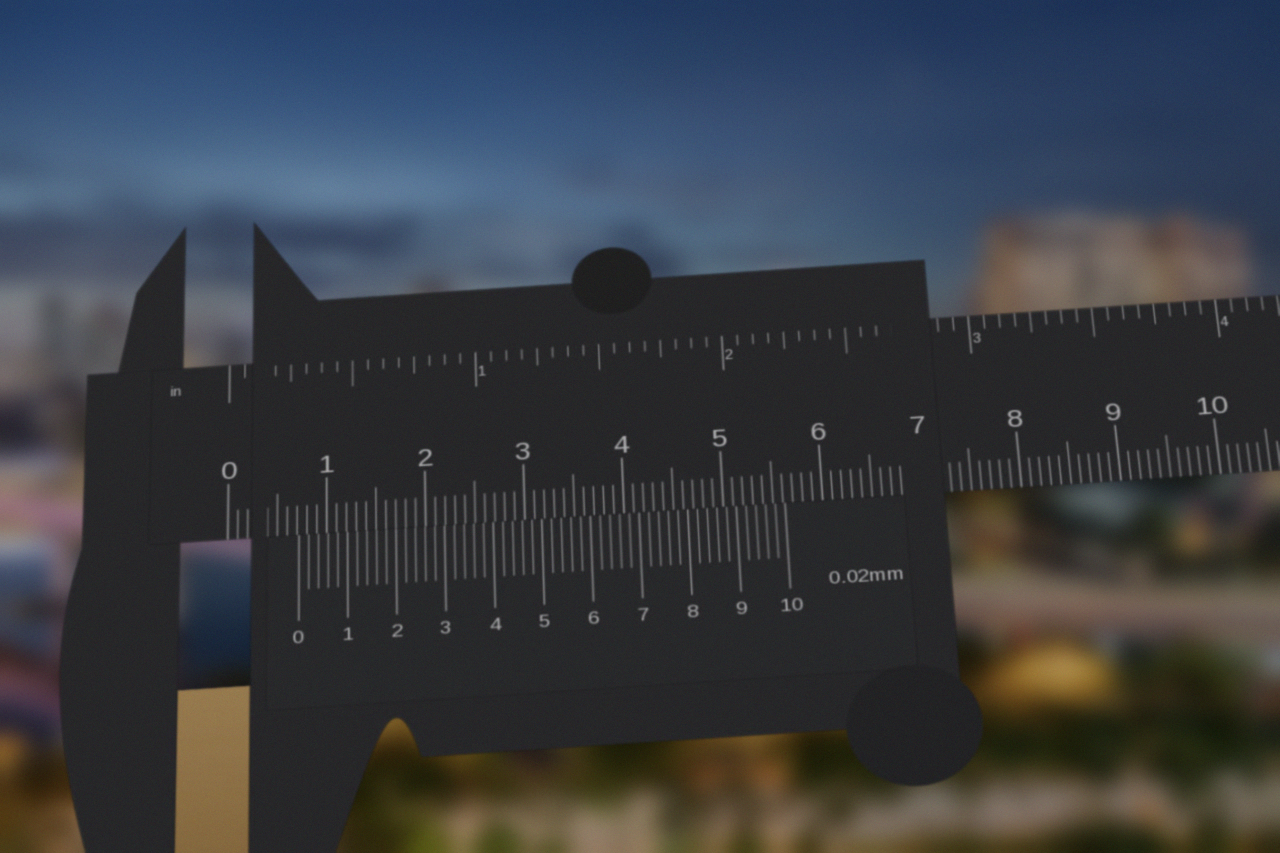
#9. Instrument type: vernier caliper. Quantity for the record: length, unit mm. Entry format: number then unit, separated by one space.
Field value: 7.2 mm
